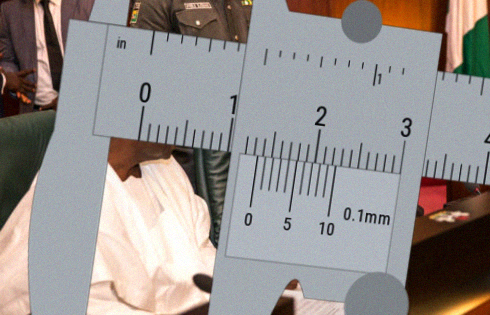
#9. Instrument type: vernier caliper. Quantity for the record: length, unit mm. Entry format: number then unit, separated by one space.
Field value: 13.4 mm
